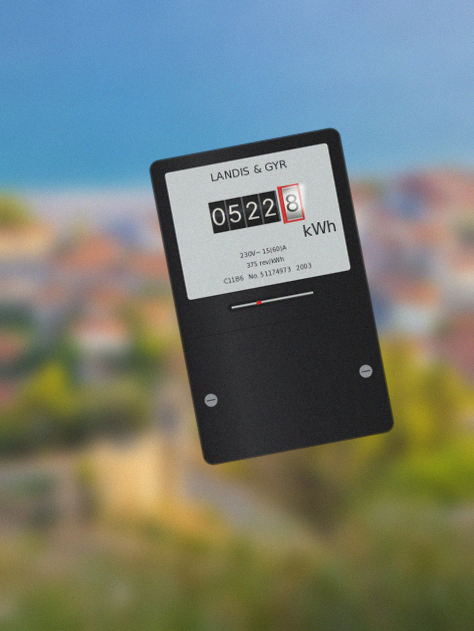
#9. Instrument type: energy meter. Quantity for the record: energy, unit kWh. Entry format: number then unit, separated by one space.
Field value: 522.8 kWh
